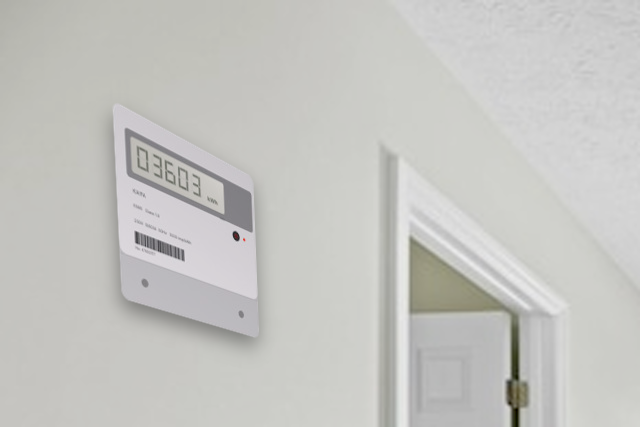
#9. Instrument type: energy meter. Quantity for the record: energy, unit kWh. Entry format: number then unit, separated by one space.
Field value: 3603 kWh
